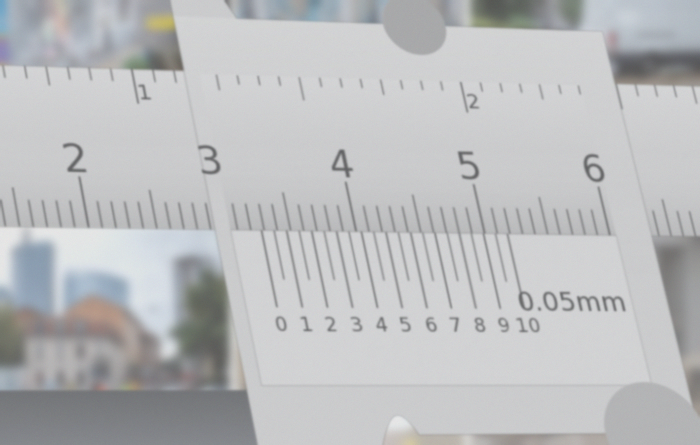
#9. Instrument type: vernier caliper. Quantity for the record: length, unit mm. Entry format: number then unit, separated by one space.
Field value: 32.8 mm
